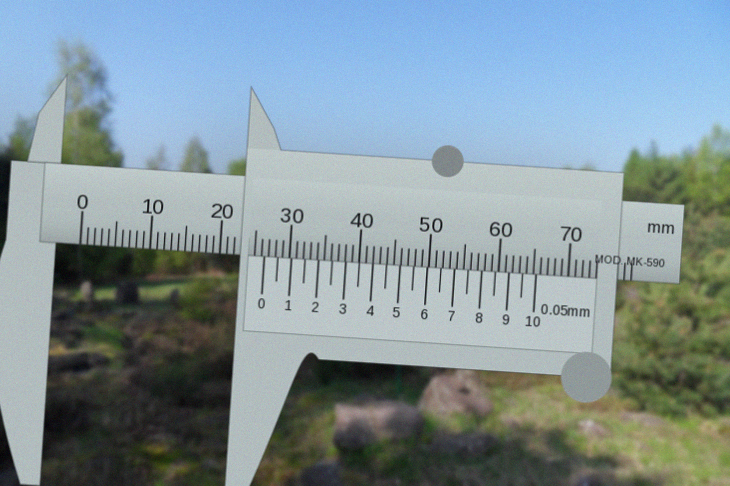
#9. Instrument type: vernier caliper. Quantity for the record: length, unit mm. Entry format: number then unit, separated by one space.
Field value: 26.4 mm
